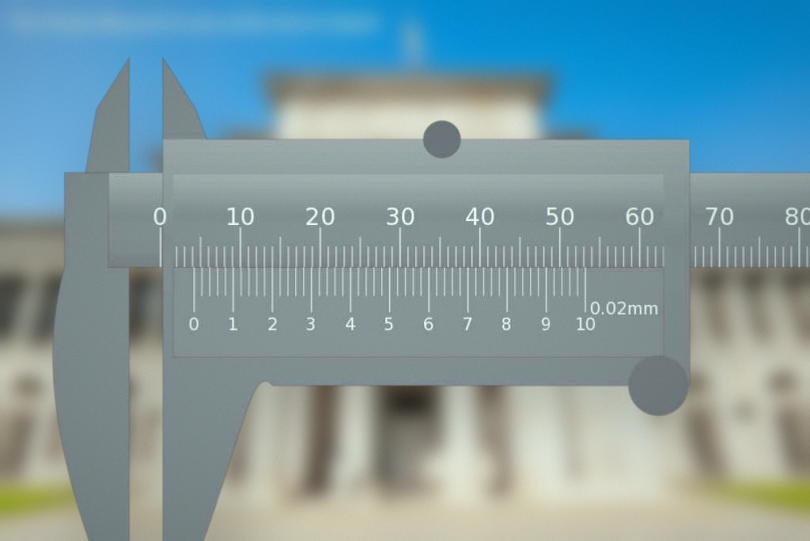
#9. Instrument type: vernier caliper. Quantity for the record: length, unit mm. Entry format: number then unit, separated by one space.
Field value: 4.2 mm
